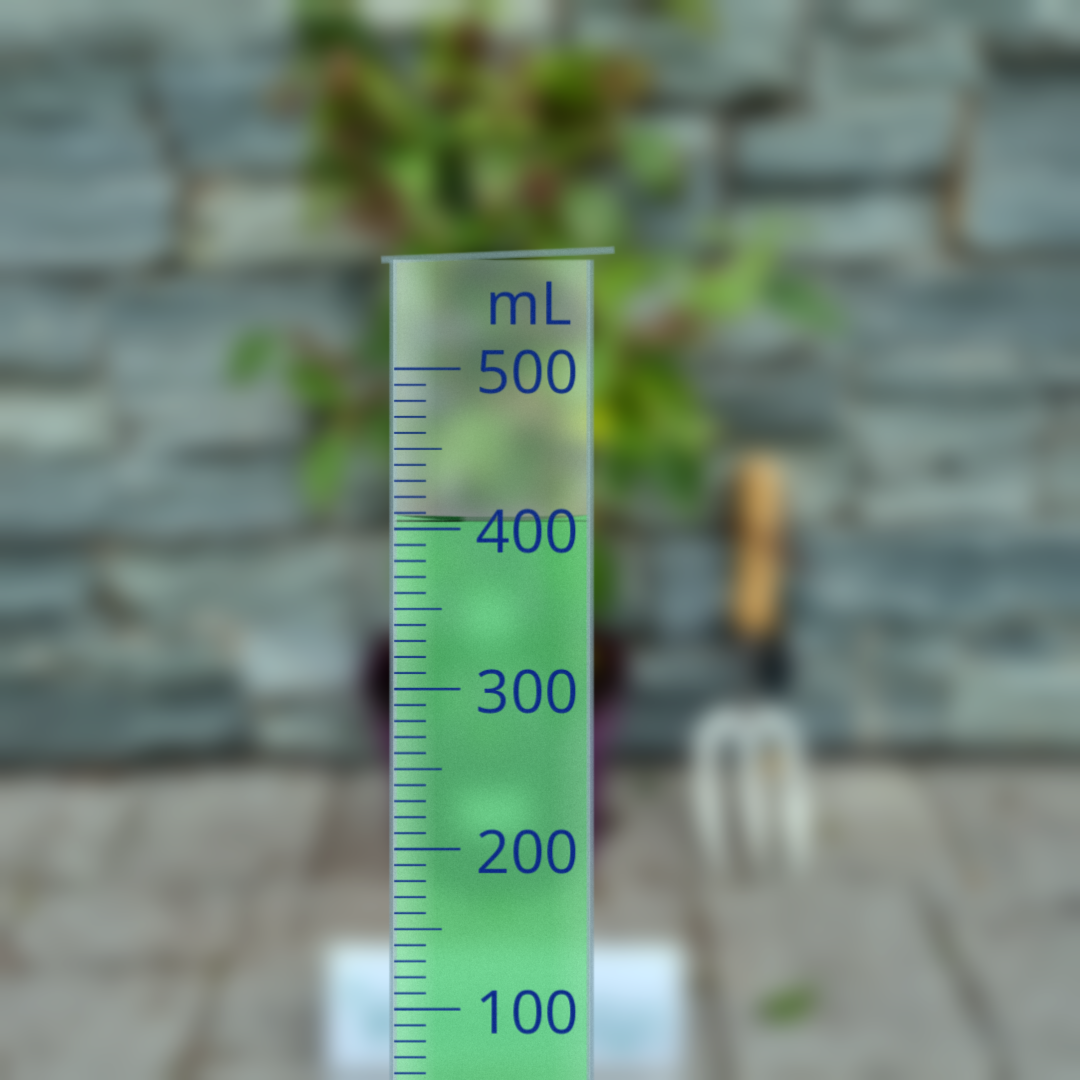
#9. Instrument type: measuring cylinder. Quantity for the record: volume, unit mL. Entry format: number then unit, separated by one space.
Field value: 405 mL
